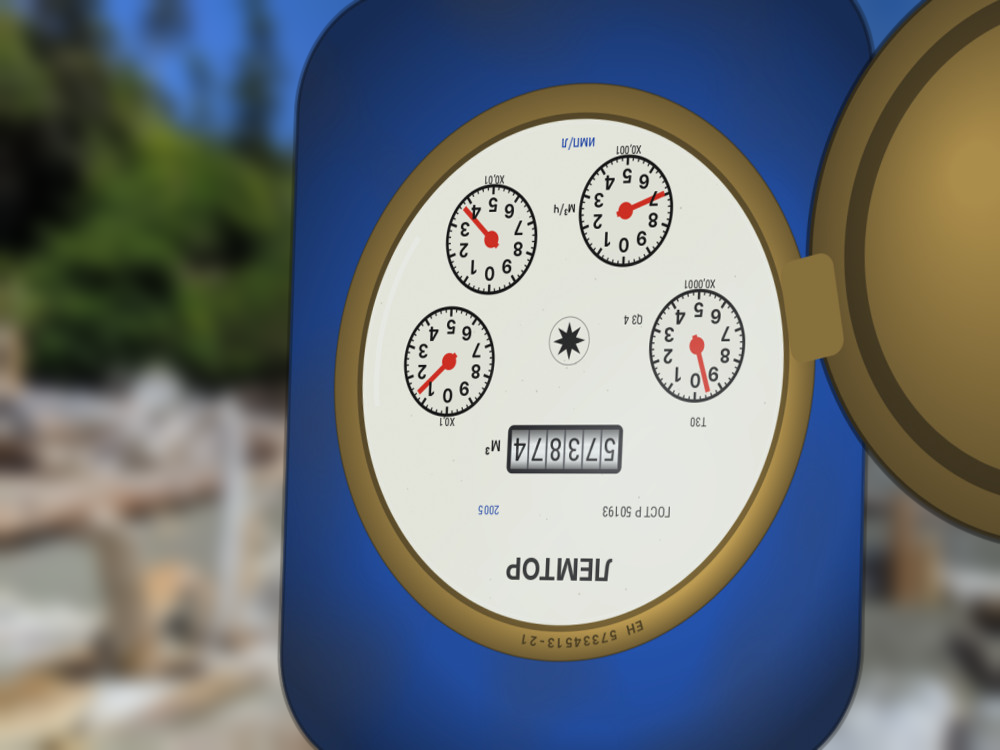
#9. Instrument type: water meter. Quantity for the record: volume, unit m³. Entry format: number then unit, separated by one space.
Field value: 573874.1369 m³
